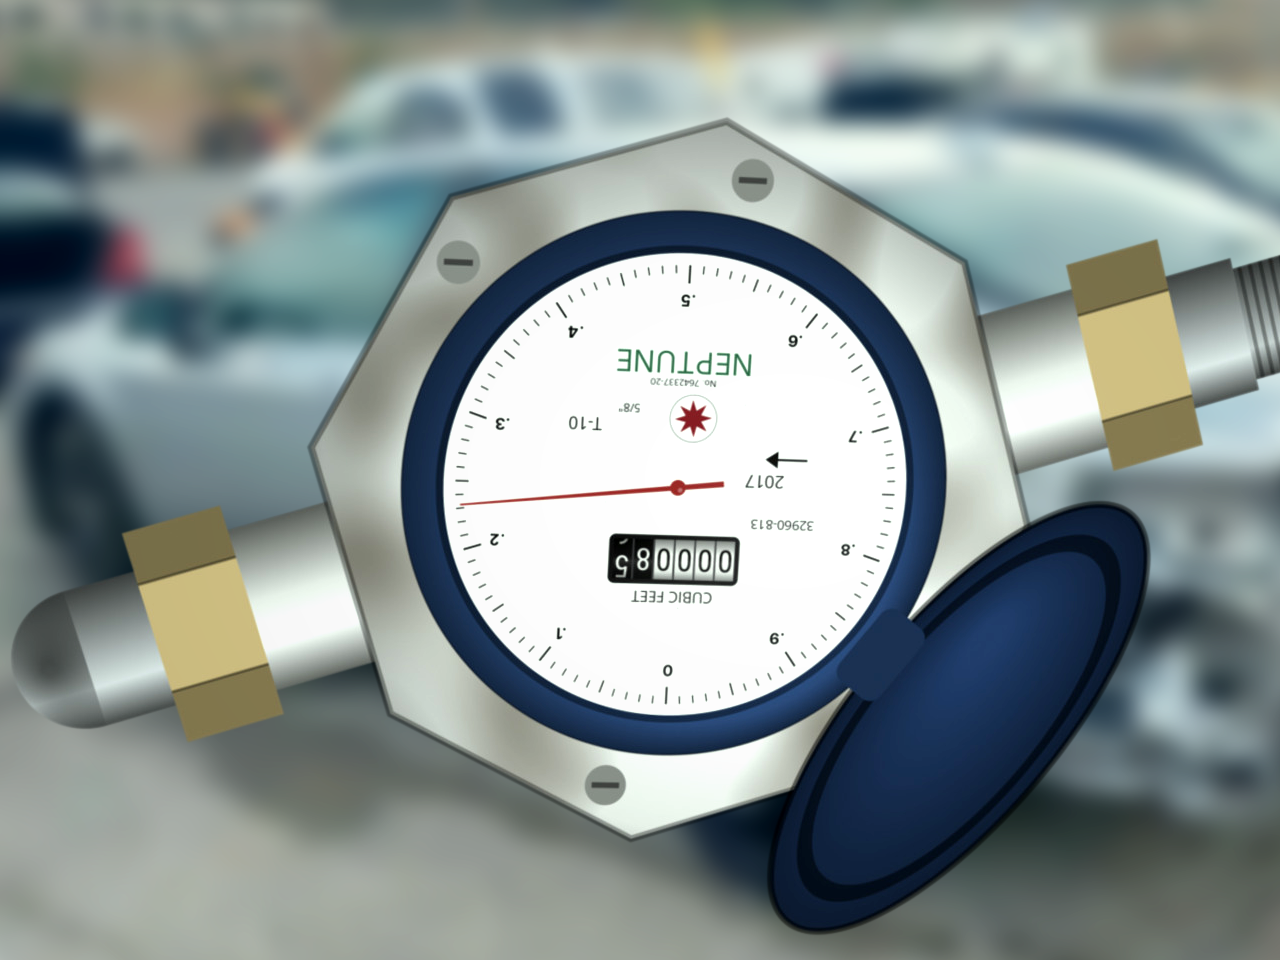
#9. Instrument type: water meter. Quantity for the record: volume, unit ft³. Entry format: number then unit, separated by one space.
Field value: 85.23 ft³
